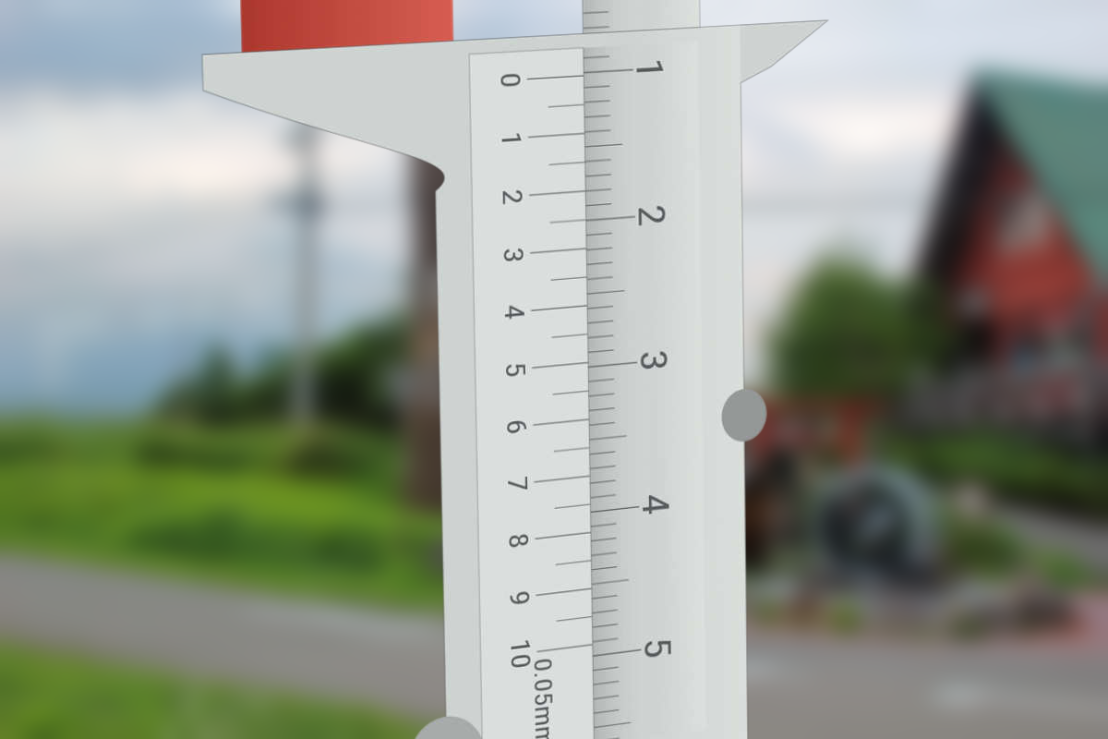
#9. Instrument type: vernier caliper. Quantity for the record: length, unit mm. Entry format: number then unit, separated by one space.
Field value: 10.2 mm
